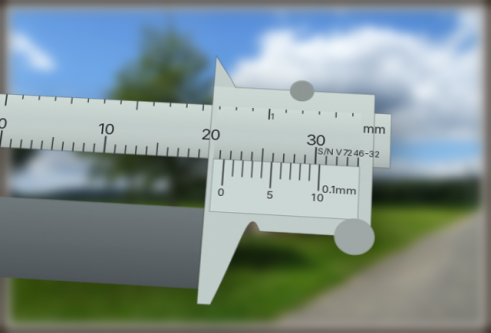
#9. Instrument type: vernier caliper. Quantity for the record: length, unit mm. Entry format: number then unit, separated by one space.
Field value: 21.4 mm
